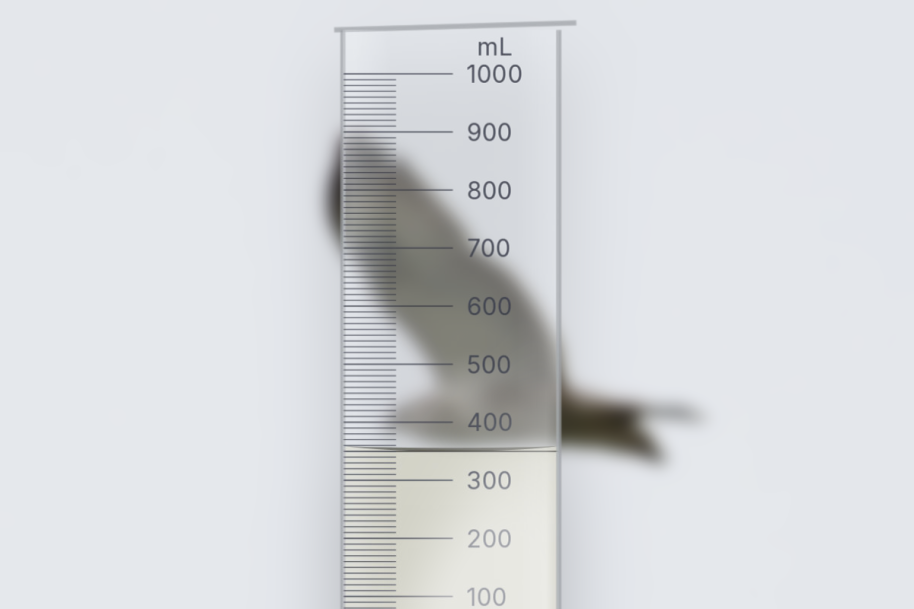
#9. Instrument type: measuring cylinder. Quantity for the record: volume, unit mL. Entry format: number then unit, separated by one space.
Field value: 350 mL
